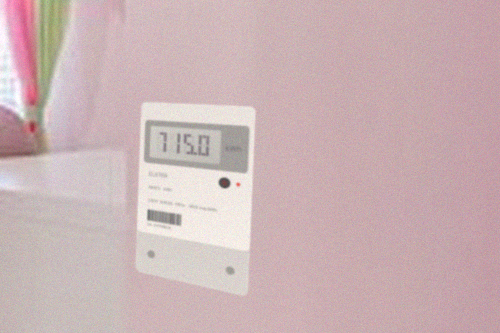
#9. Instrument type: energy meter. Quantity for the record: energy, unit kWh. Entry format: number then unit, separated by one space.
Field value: 715.0 kWh
